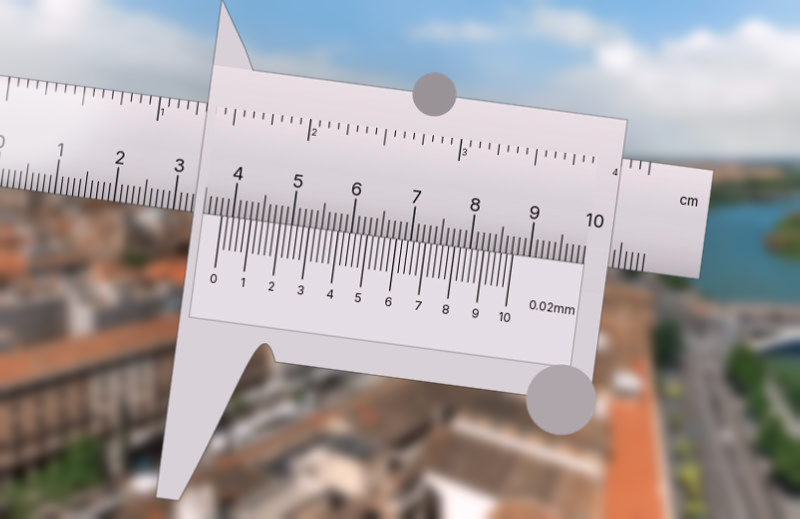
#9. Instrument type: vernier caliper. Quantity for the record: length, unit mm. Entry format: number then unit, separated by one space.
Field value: 38.2 mm
